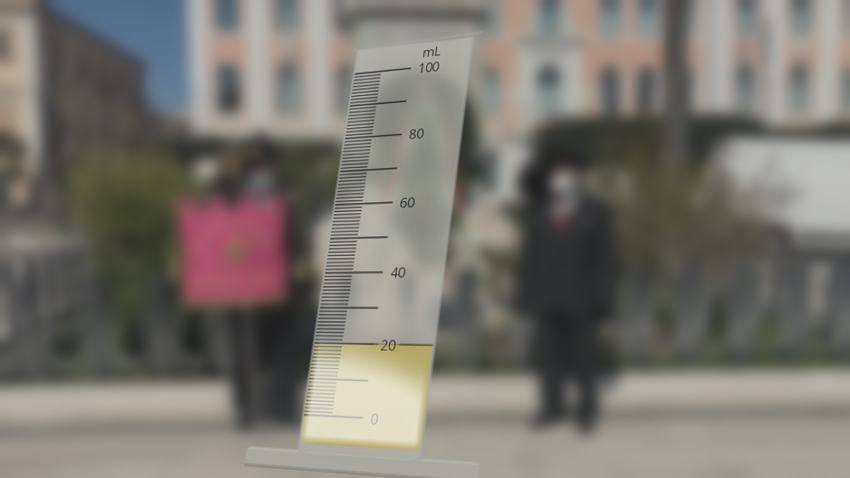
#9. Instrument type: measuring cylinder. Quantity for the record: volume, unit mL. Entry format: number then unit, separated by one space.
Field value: 20 mL
